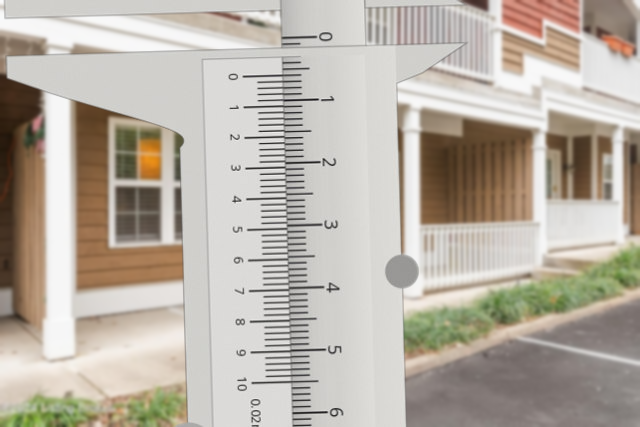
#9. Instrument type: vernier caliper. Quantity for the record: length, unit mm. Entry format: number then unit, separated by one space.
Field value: 6.0 mm
